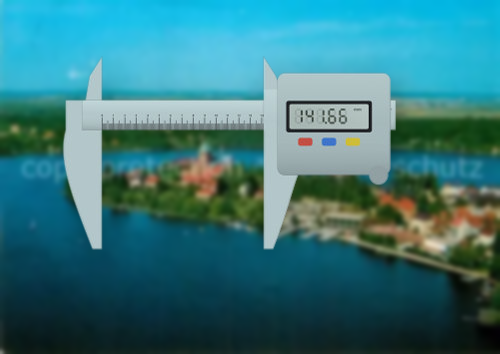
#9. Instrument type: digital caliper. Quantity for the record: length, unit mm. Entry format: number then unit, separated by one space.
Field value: 141.66 mm
